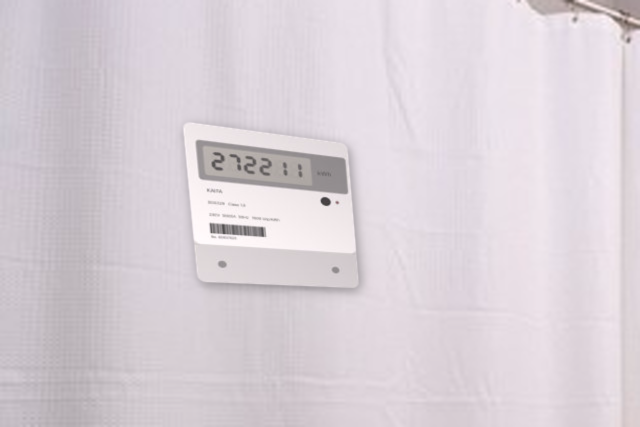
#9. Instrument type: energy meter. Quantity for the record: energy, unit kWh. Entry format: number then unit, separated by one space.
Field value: 272211 kWh
